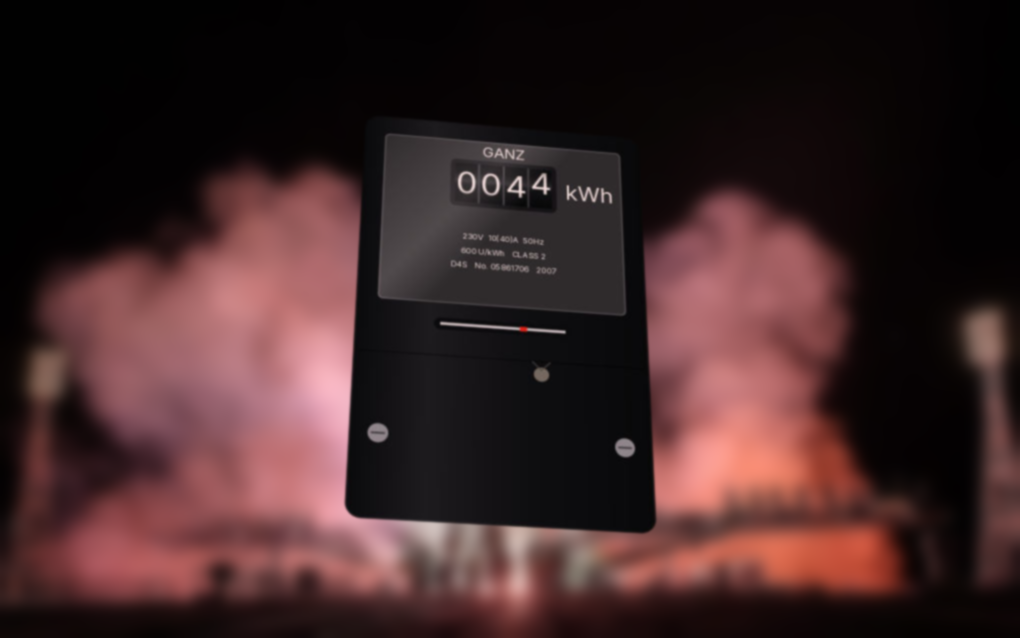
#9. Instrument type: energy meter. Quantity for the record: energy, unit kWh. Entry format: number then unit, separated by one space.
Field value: 44 kWh
